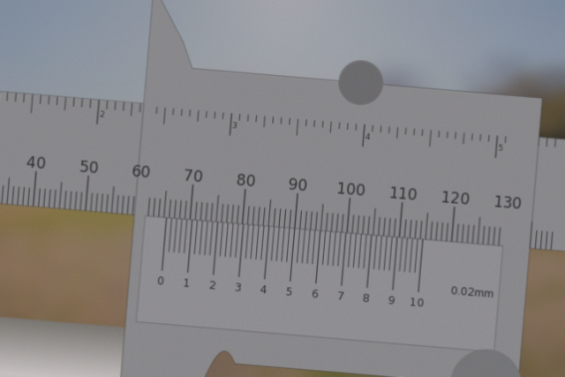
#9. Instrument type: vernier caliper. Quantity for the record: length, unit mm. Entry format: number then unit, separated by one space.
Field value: 65.5 mm
